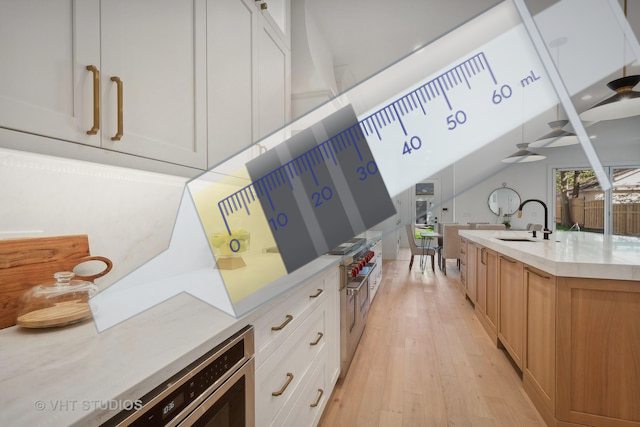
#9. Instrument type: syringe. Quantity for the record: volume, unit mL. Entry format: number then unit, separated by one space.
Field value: 8 mL
